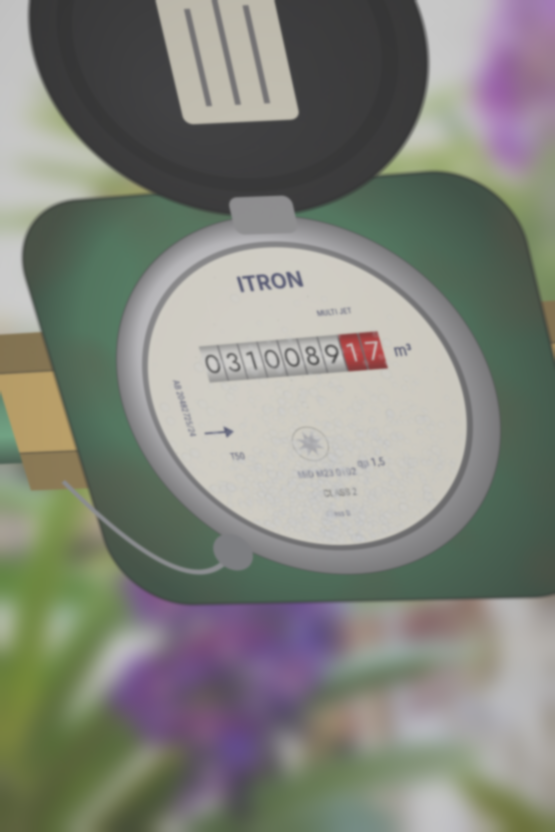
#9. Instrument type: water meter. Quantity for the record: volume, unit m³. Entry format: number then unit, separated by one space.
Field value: 310089.17 m³
